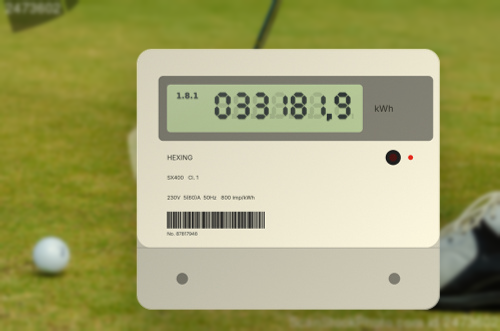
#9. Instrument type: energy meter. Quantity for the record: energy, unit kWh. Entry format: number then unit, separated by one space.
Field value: 33181.9 kWh
